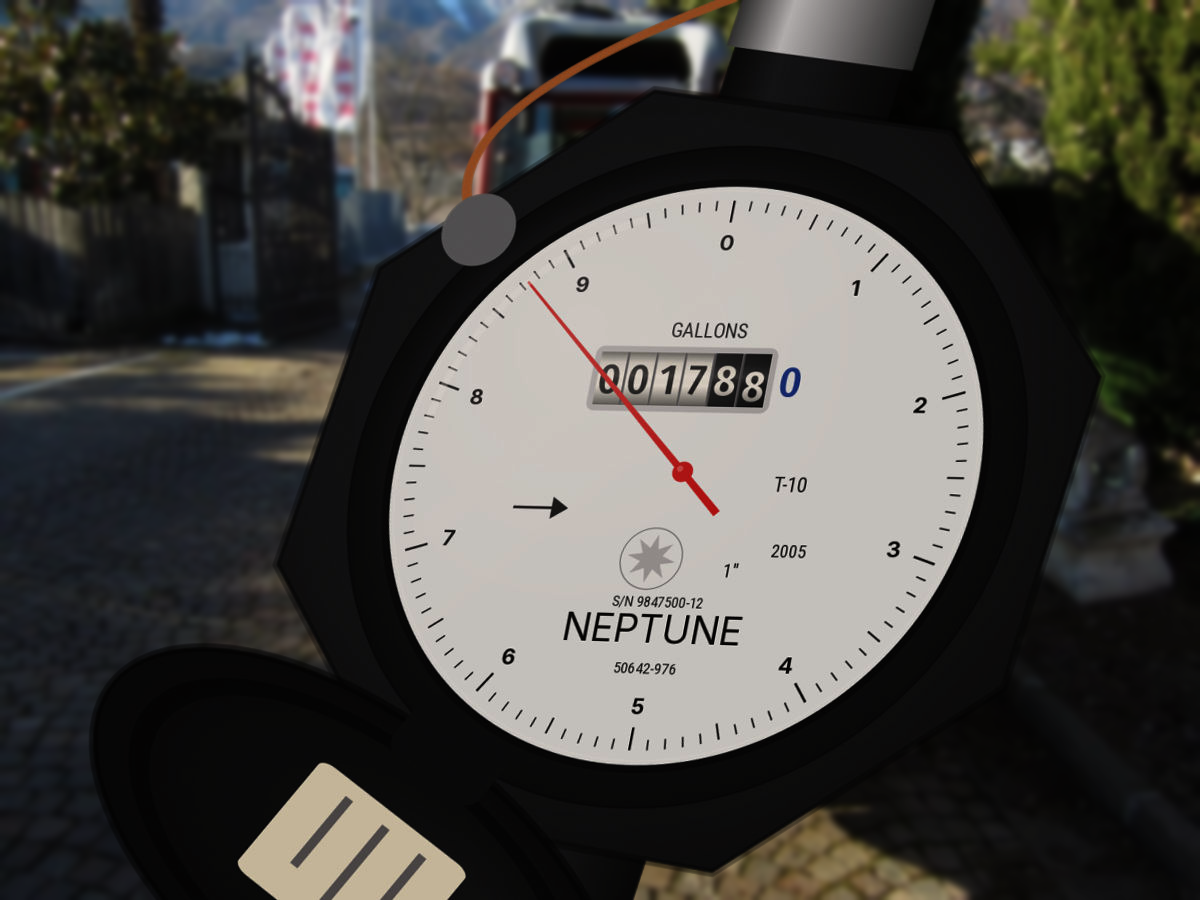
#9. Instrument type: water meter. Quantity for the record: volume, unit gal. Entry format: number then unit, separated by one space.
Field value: 17878.7 gal
